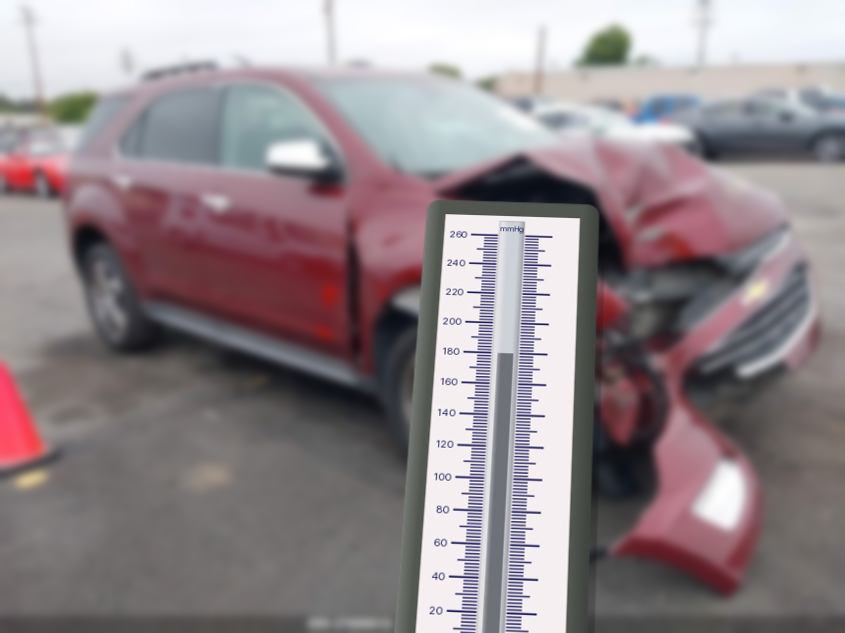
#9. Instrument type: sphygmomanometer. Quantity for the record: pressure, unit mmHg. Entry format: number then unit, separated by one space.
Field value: 180 mmHg
